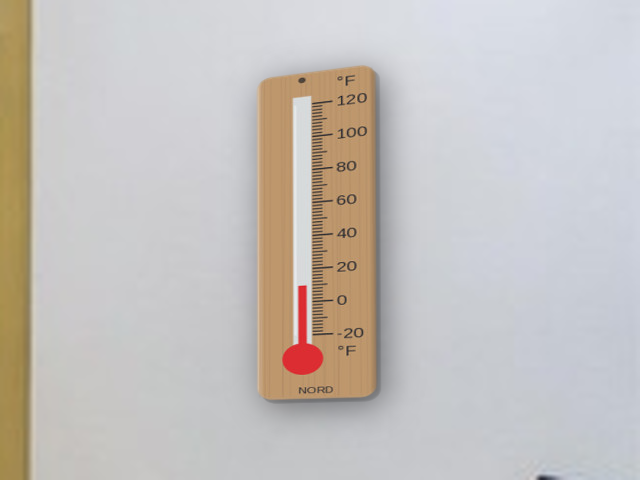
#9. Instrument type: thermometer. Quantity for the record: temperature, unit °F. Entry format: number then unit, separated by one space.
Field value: 10 °F
